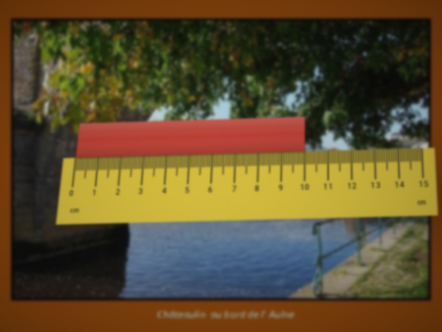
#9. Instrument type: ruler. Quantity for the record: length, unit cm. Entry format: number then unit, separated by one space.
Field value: 10 cm
